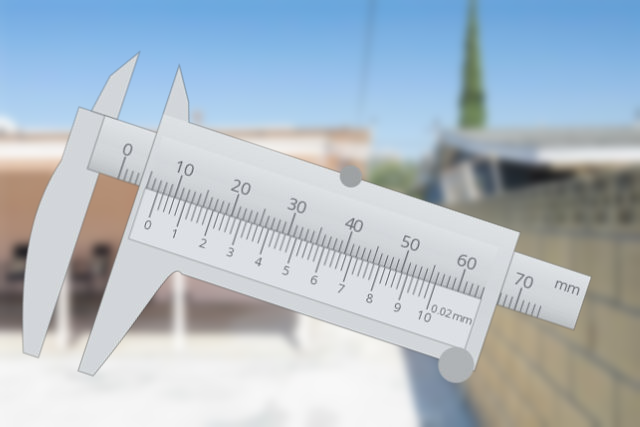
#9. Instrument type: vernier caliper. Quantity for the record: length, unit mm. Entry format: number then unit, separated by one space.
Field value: 7.0 mm
